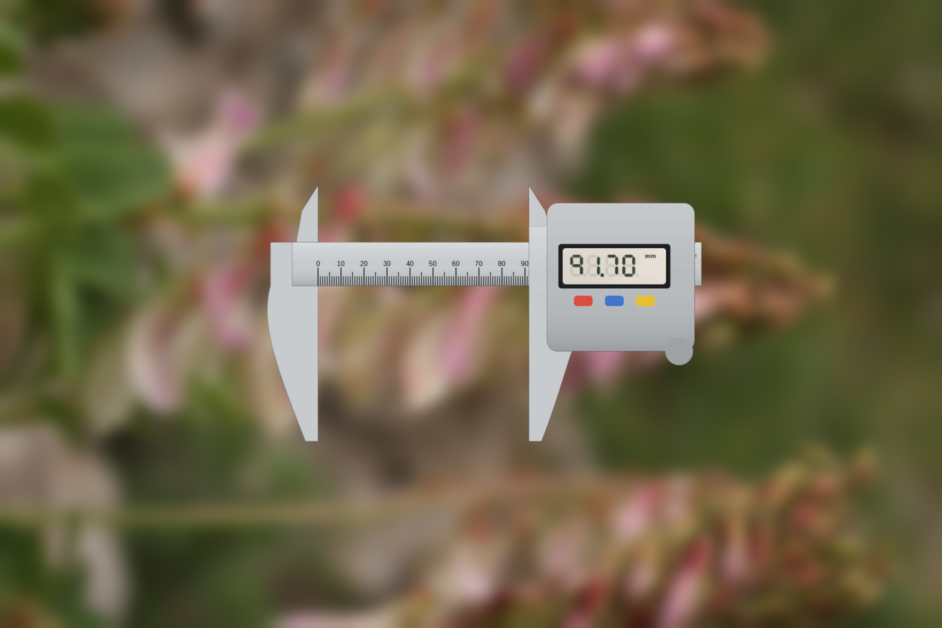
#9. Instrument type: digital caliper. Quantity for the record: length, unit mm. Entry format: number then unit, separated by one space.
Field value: 91.70 mm
